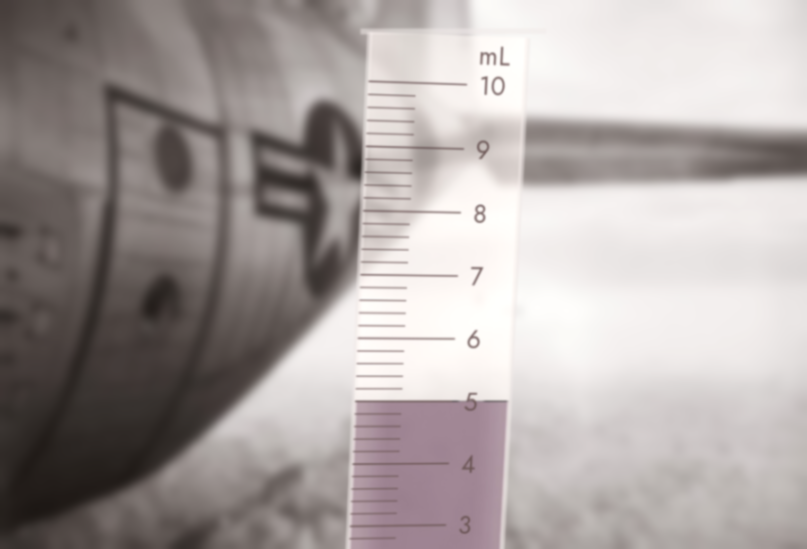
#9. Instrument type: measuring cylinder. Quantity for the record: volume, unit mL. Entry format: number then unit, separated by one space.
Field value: 5 mL
